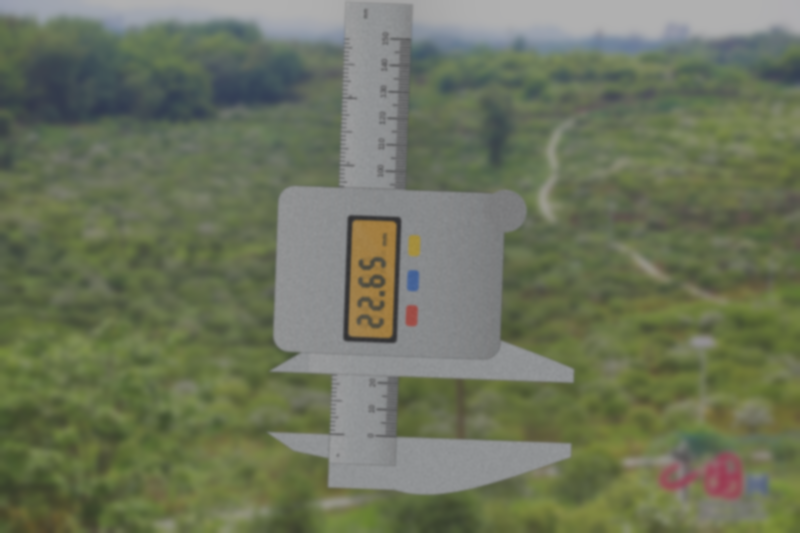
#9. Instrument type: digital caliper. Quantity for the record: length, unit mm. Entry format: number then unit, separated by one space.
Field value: 22.65 mm
